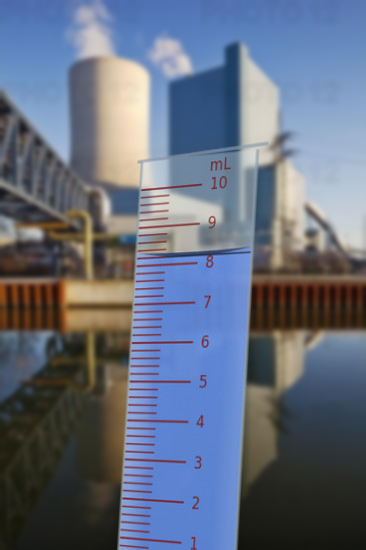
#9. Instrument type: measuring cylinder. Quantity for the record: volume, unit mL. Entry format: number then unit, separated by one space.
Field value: 8.2 mL
